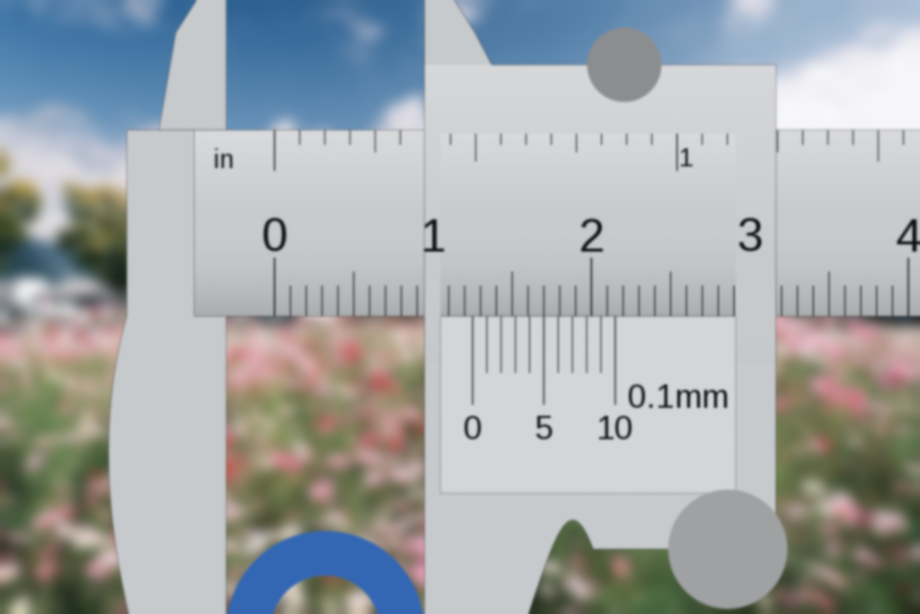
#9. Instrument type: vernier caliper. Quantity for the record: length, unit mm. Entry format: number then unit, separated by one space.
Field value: 12.5 mm
